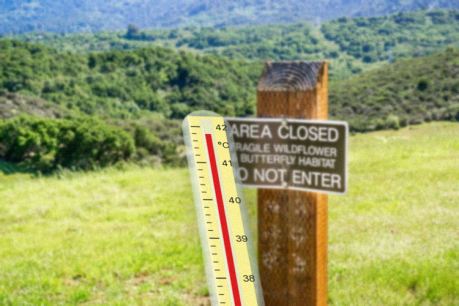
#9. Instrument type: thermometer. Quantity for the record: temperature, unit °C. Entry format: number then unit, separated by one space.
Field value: 41.8 °C
